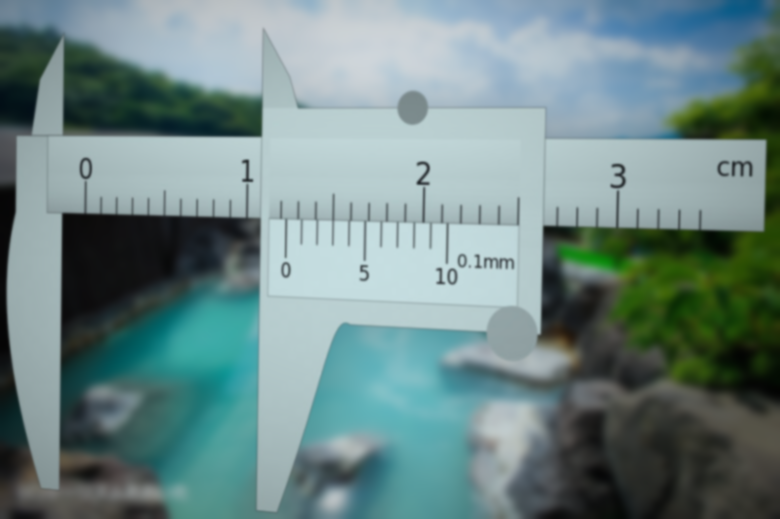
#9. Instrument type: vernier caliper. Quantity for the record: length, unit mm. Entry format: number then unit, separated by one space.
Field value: 12.3 mm
